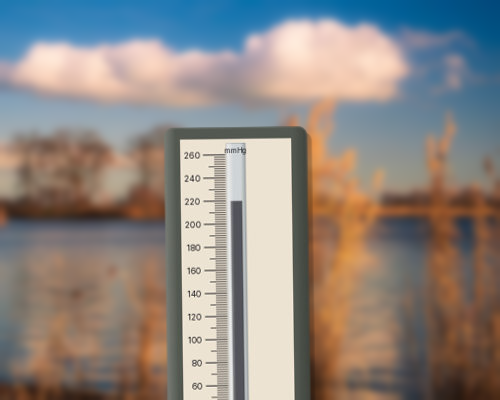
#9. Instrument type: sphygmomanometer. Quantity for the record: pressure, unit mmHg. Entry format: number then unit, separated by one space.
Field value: 220 mmHg
